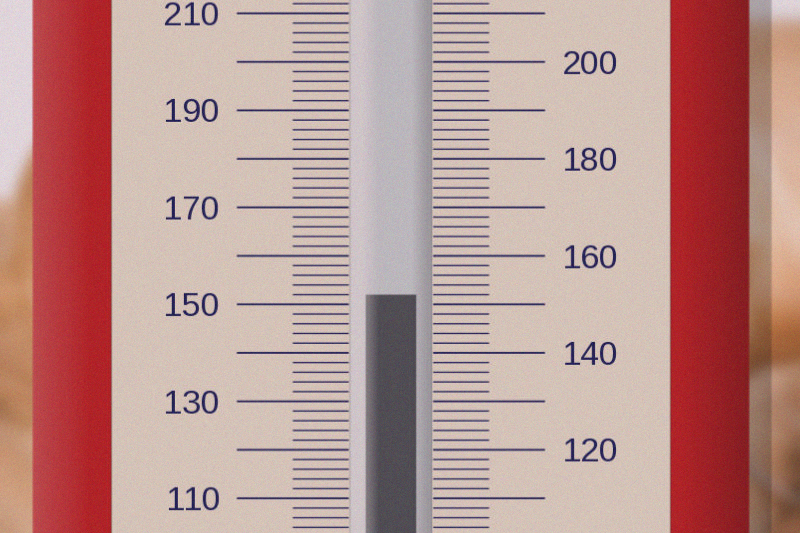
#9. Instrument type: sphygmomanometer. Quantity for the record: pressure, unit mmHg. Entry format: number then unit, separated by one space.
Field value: 152 mmHg
